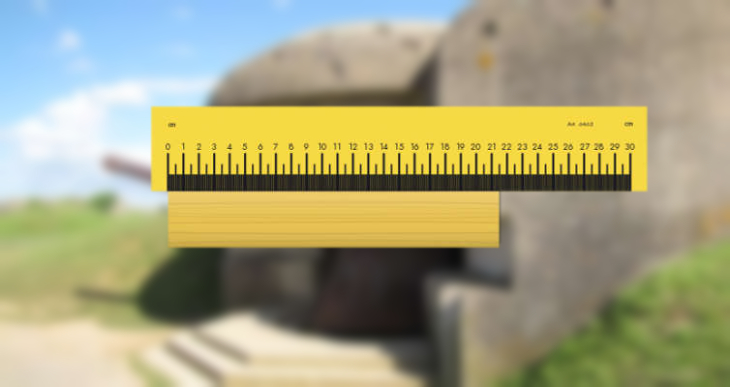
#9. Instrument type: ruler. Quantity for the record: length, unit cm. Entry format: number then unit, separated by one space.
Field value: 21.5 cm
